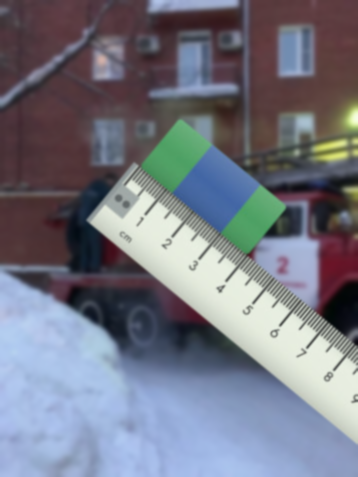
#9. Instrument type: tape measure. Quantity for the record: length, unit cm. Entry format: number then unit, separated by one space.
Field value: 4 cm
